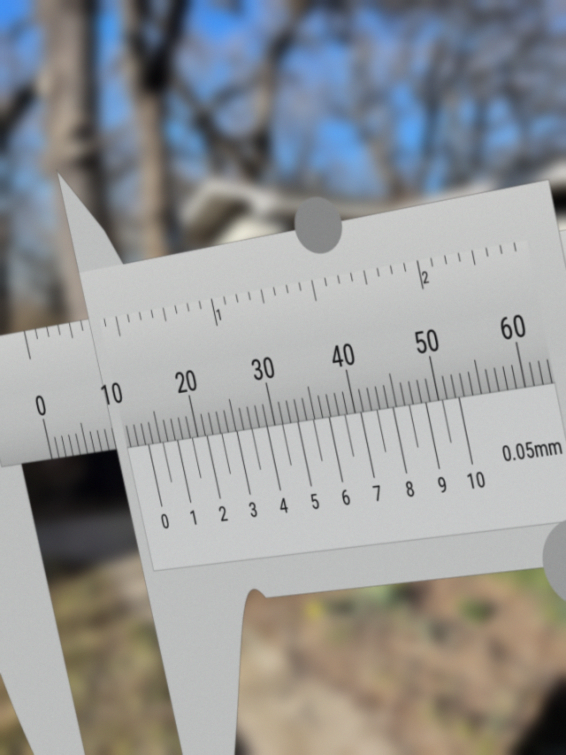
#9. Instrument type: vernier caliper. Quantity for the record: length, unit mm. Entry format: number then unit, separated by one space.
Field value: 13.4 mm
